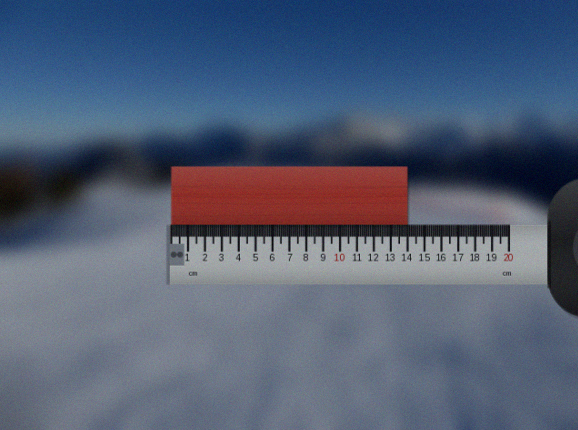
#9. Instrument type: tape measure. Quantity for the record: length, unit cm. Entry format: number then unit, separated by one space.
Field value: 14 cm
